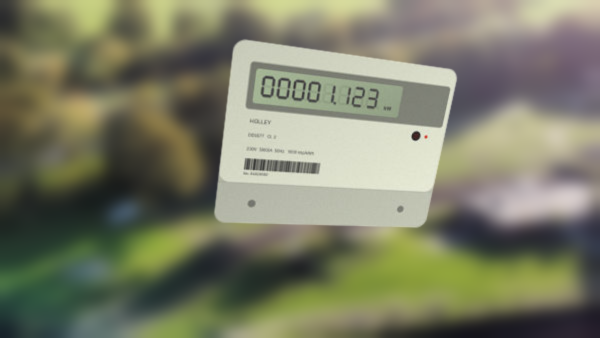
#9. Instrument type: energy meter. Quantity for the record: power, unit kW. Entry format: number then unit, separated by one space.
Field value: 1.123 kW
